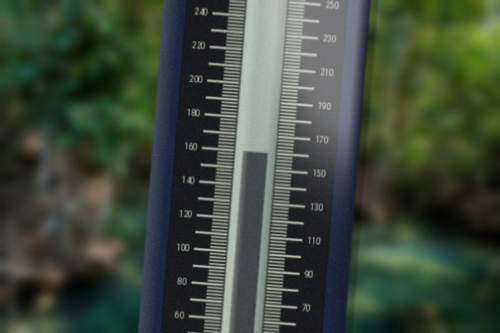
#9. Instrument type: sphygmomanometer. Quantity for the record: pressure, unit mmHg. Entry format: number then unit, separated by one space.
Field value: 160 mmHg
